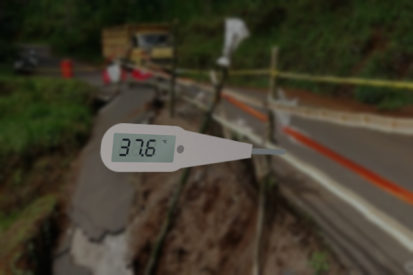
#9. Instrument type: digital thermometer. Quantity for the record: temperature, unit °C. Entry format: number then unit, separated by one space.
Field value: 37.6 °C
